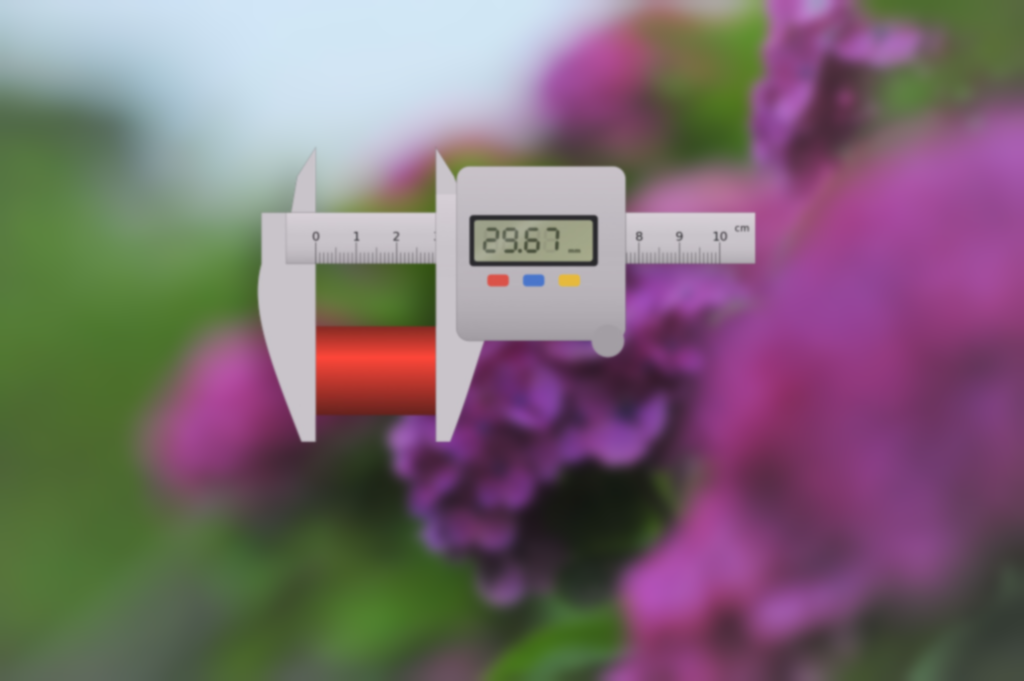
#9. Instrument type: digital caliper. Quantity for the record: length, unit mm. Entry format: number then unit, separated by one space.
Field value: 29.67 mm
